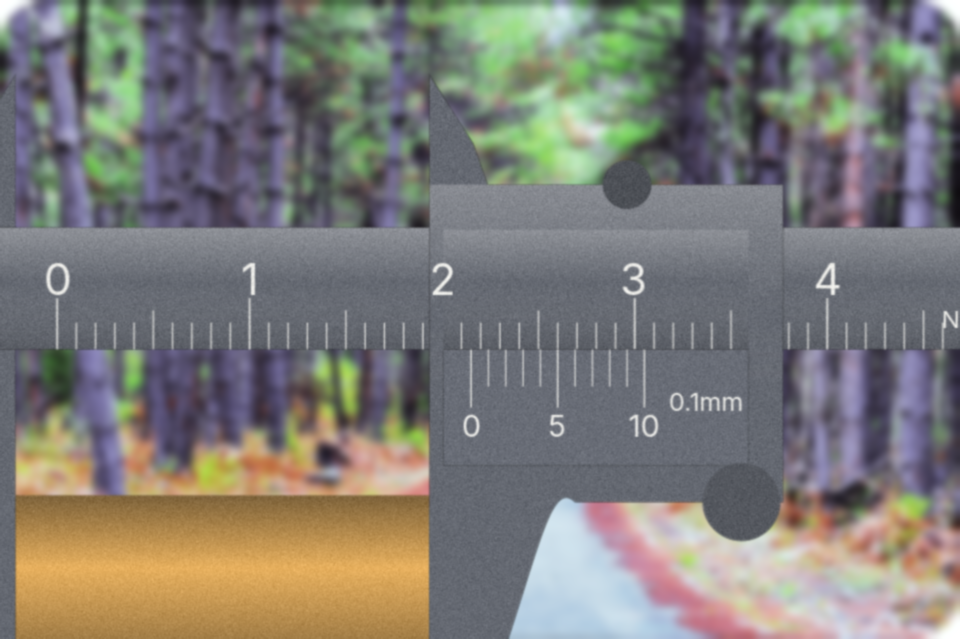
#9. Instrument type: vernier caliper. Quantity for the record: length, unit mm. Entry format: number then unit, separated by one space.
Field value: 21.5 mm
